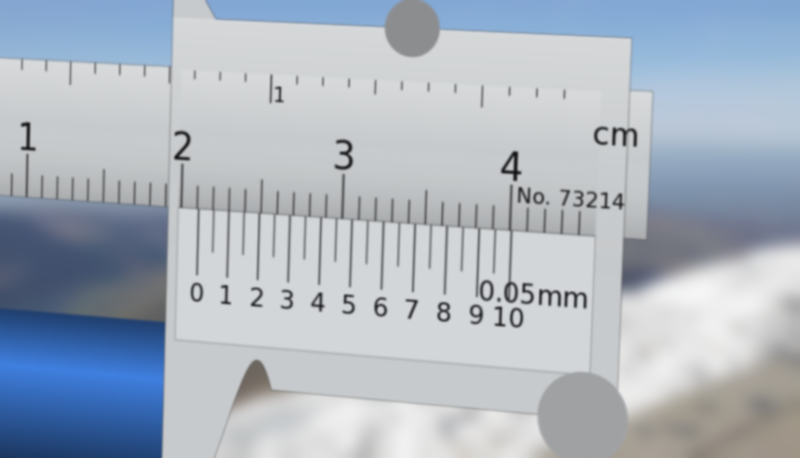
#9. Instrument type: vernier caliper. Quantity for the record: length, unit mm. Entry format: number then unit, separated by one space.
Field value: 21.1 mm
